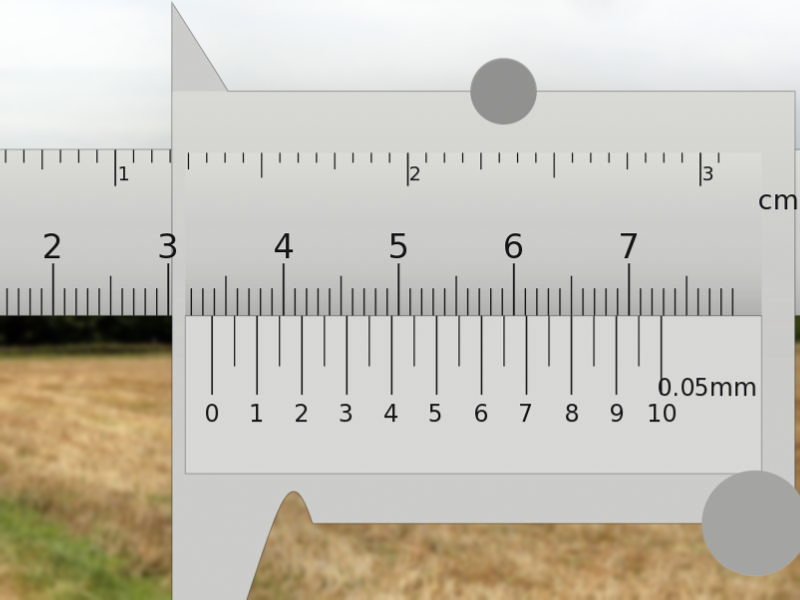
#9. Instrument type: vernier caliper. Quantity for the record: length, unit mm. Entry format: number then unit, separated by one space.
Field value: 33.8 mm
